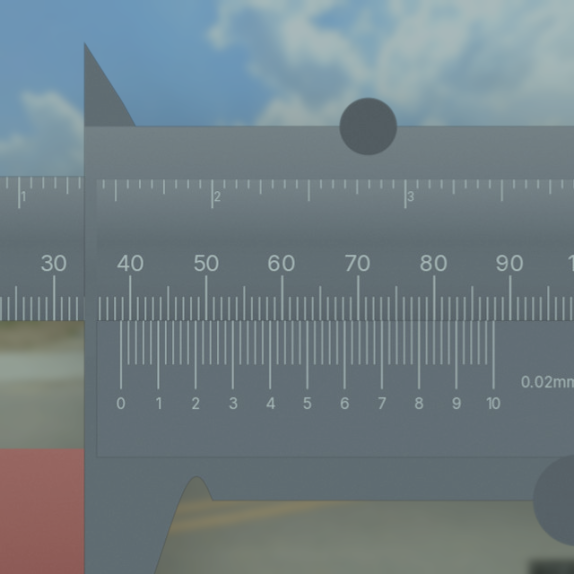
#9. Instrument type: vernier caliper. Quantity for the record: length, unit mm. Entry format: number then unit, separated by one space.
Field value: 38.8 mm
